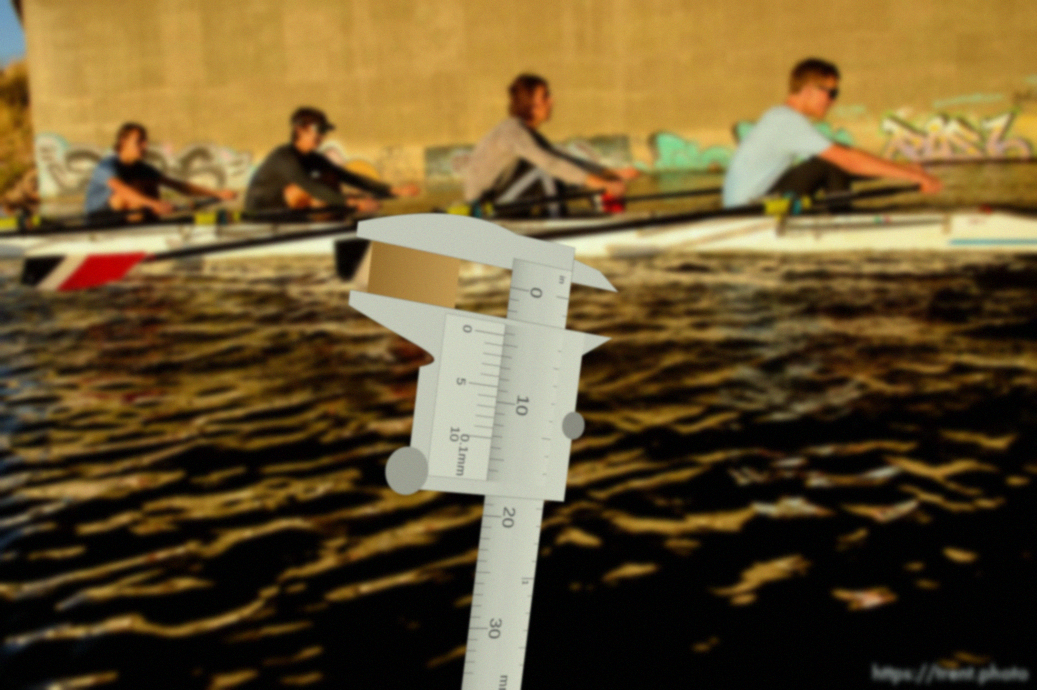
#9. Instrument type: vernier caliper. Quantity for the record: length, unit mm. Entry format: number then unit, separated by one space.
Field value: 4.2 mm
